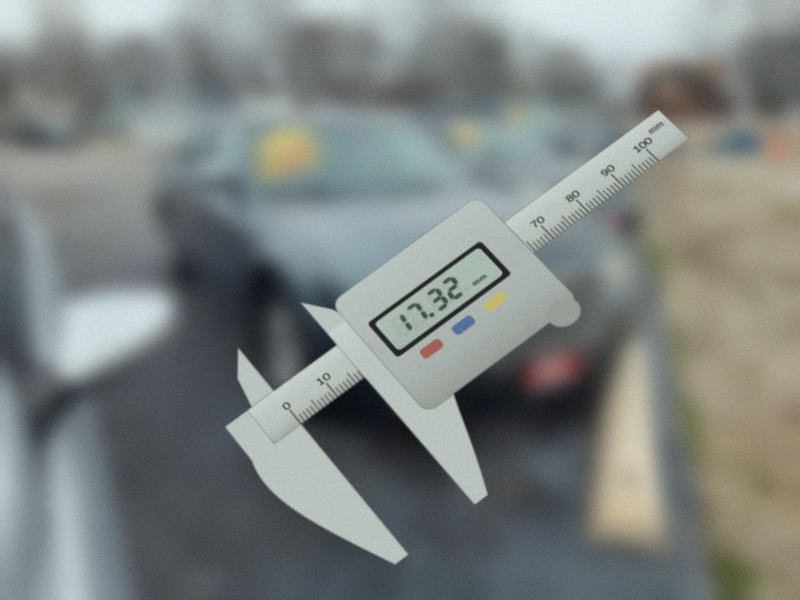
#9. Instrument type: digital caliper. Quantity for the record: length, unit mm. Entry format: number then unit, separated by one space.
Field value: 17.32 mm
